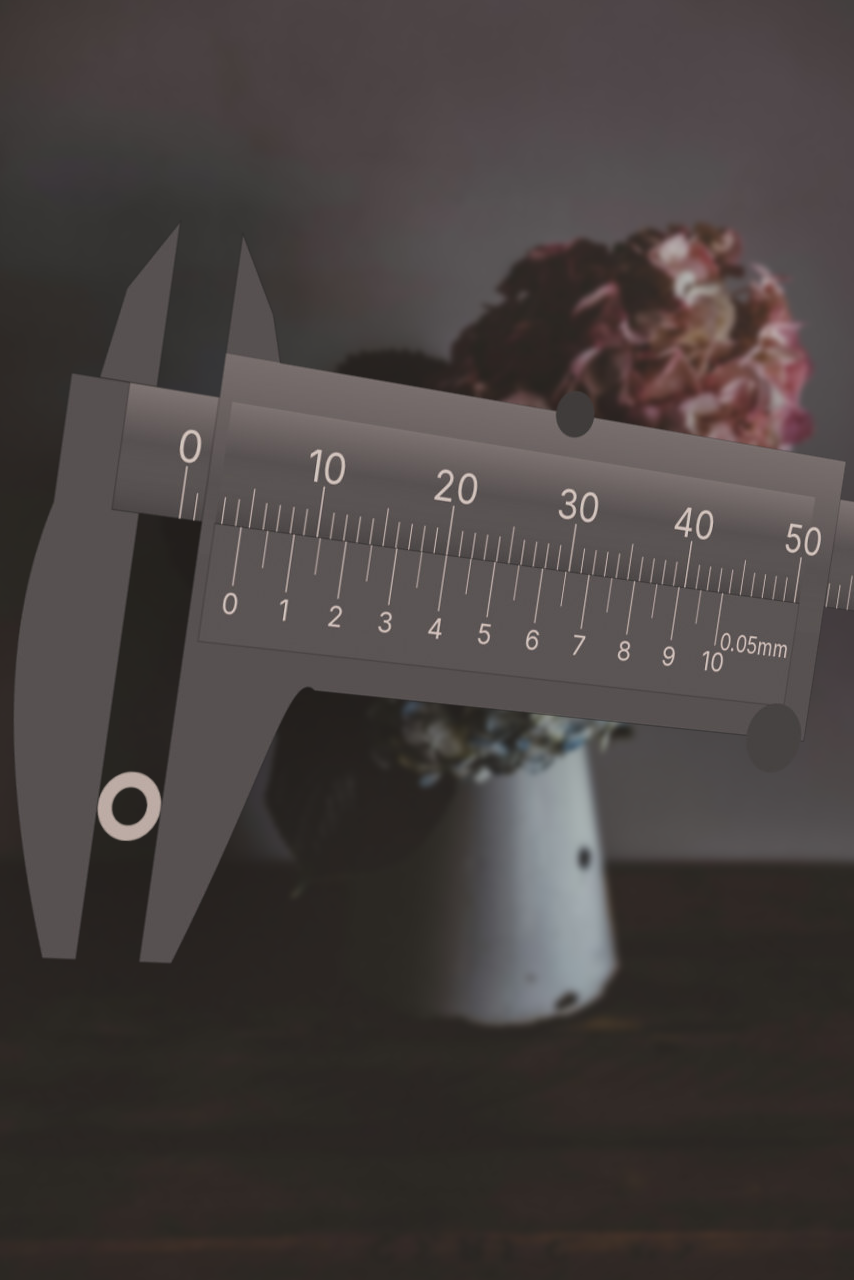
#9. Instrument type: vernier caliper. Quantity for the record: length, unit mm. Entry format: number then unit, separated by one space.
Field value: 4.4 mm
